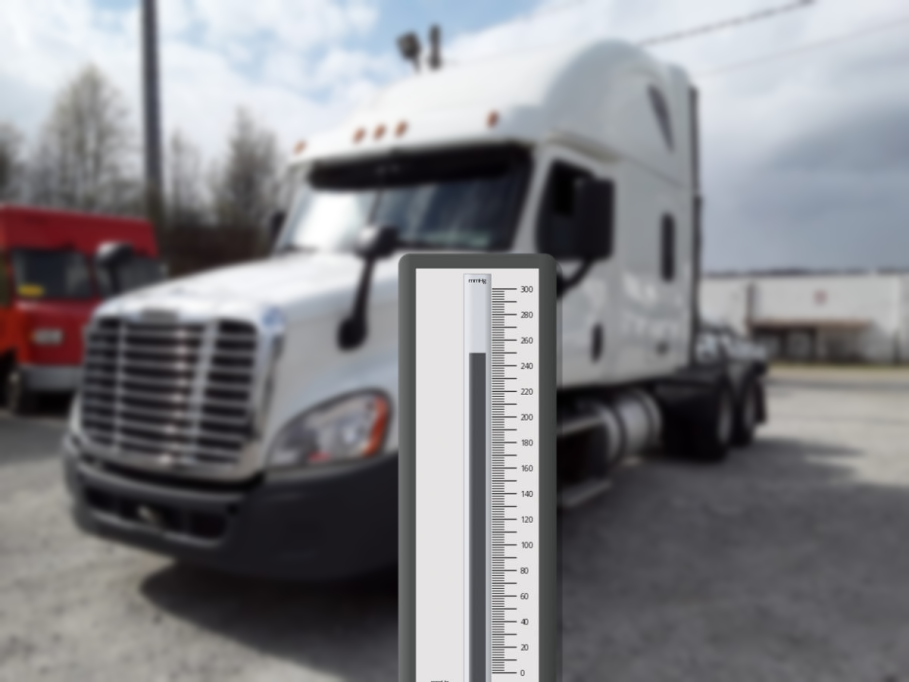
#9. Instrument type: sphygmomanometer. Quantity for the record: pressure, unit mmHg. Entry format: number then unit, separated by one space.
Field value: 250 mmHg
